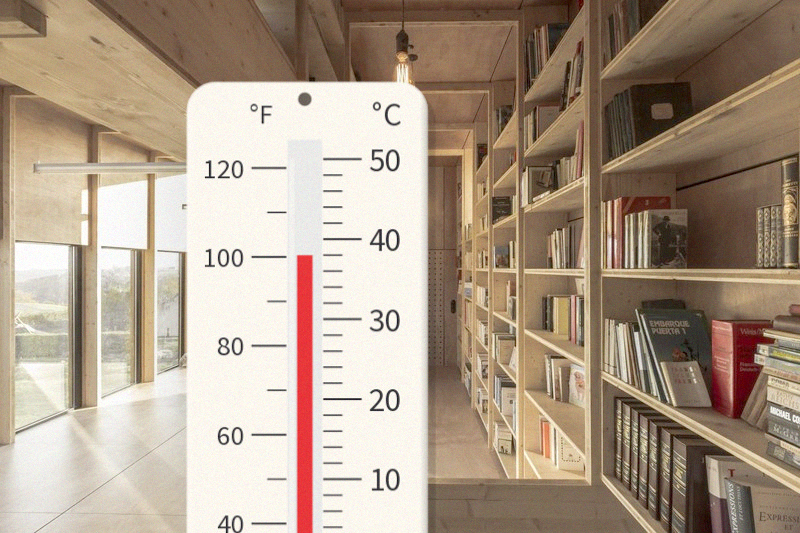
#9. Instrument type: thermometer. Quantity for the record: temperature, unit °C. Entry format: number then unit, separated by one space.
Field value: 38 °C
